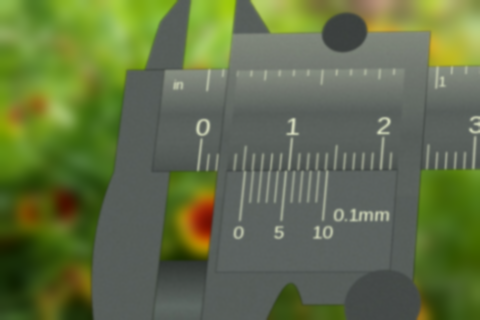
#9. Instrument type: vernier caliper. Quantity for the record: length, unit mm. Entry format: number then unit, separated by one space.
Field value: 5.2 mm
